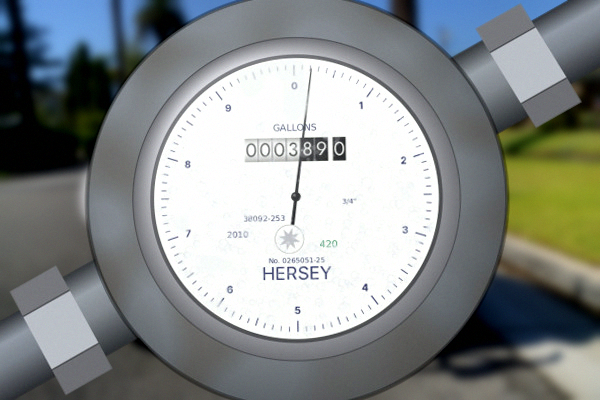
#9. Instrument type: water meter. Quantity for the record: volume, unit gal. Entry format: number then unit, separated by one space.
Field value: 3890.2 gal
